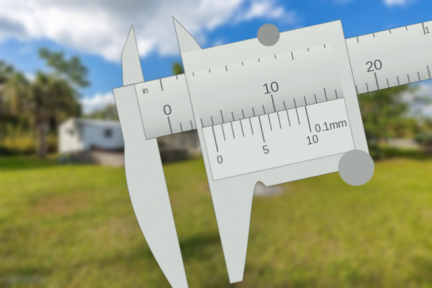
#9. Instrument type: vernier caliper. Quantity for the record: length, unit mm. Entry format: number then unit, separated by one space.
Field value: 3.9 mm
